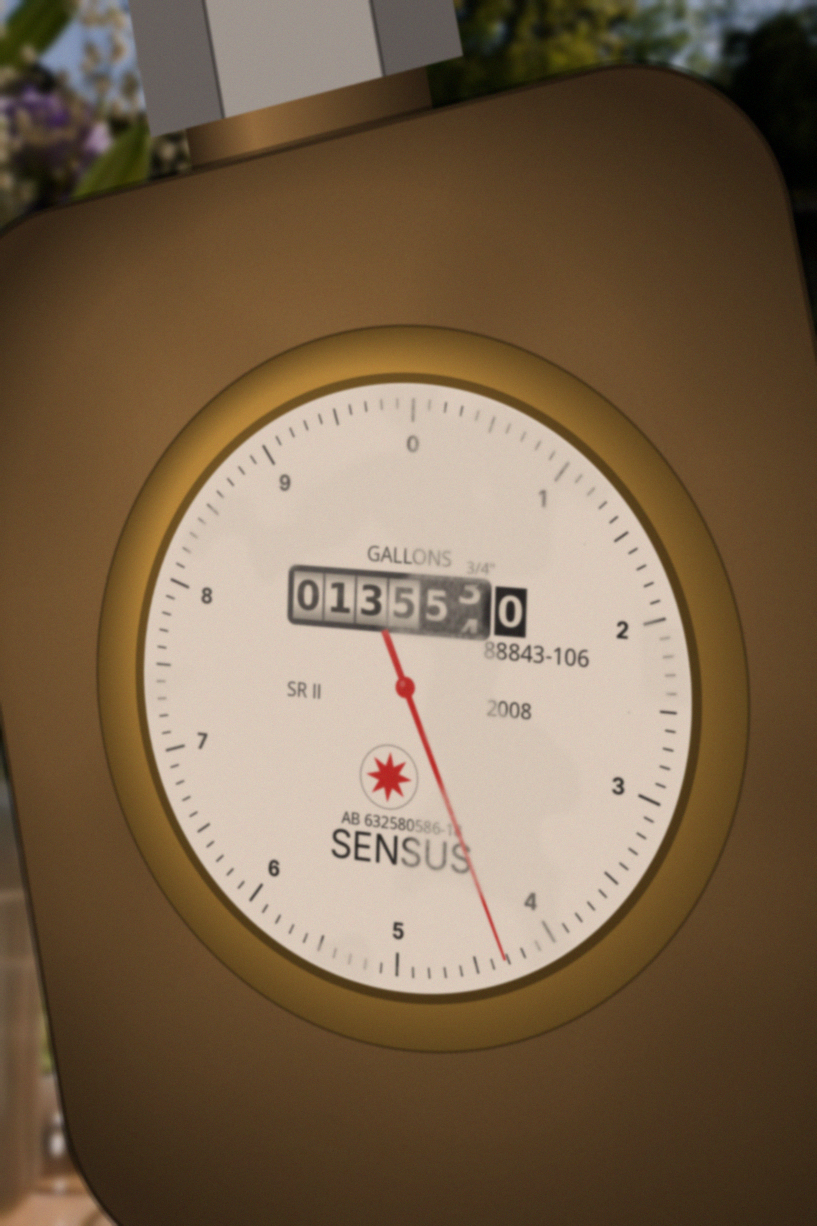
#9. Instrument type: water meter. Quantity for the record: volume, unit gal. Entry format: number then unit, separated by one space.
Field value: 135534.3 gal
